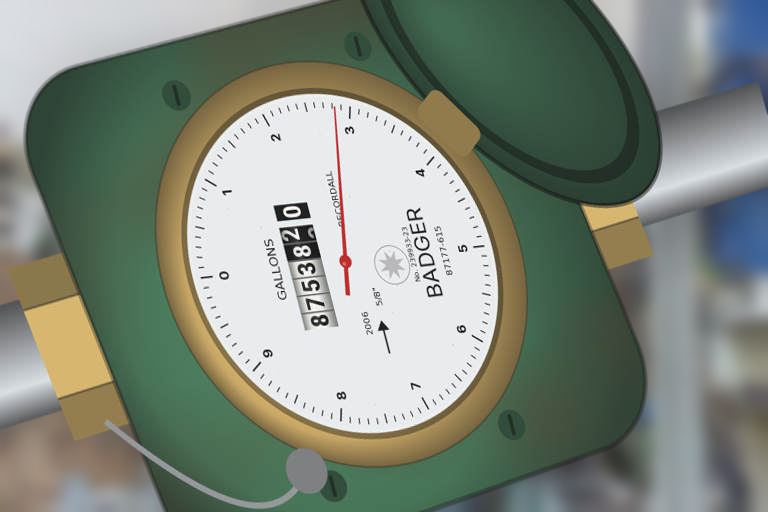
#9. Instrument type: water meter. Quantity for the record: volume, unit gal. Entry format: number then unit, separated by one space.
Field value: 8753822.8 gal
